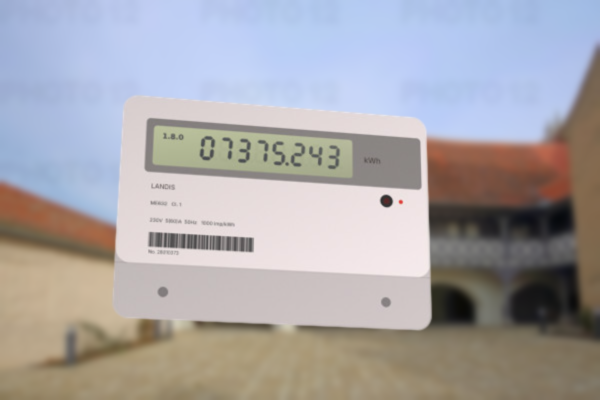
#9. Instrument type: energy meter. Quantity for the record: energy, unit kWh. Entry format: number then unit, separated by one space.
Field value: 7375.243 kWh
